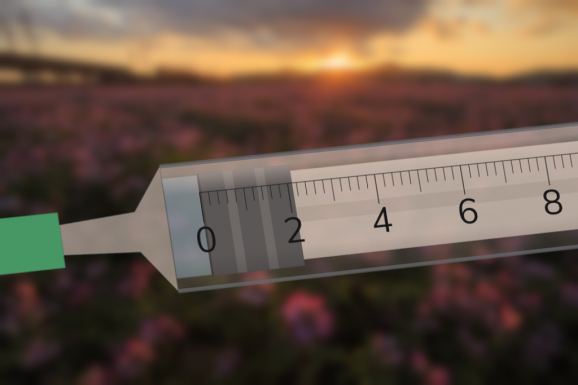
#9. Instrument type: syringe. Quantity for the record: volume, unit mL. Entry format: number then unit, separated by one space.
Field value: 0 mL
